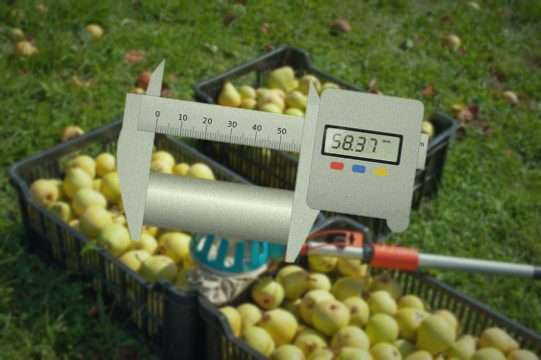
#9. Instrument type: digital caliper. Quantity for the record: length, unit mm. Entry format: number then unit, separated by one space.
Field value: 58.37 mm
